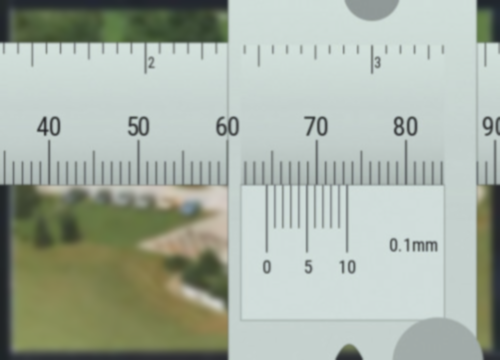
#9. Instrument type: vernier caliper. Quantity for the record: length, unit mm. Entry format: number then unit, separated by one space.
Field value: 64.4 mm
